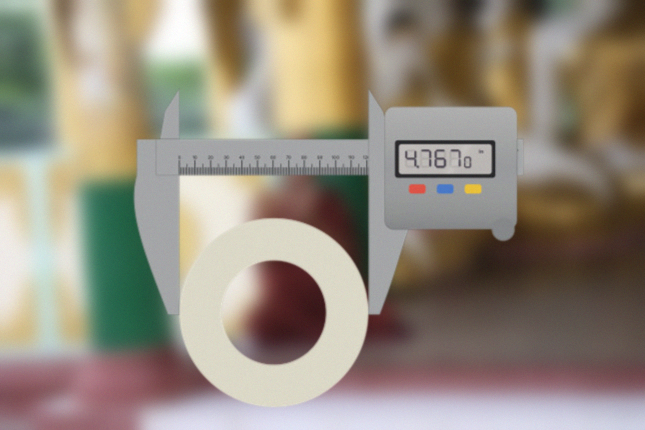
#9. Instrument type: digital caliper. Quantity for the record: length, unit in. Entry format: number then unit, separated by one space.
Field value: 4.7670 in
